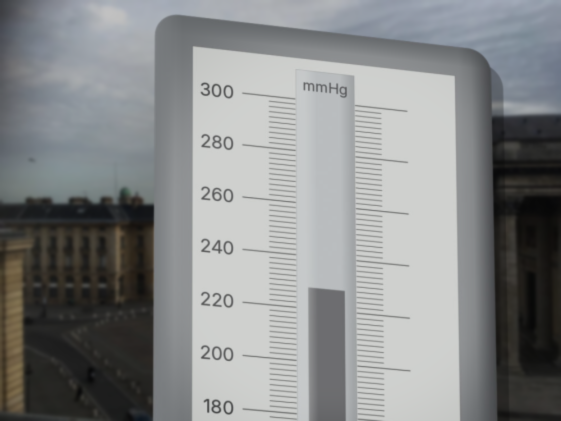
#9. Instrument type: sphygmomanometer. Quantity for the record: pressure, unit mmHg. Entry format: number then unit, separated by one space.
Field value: 228 mmHg
